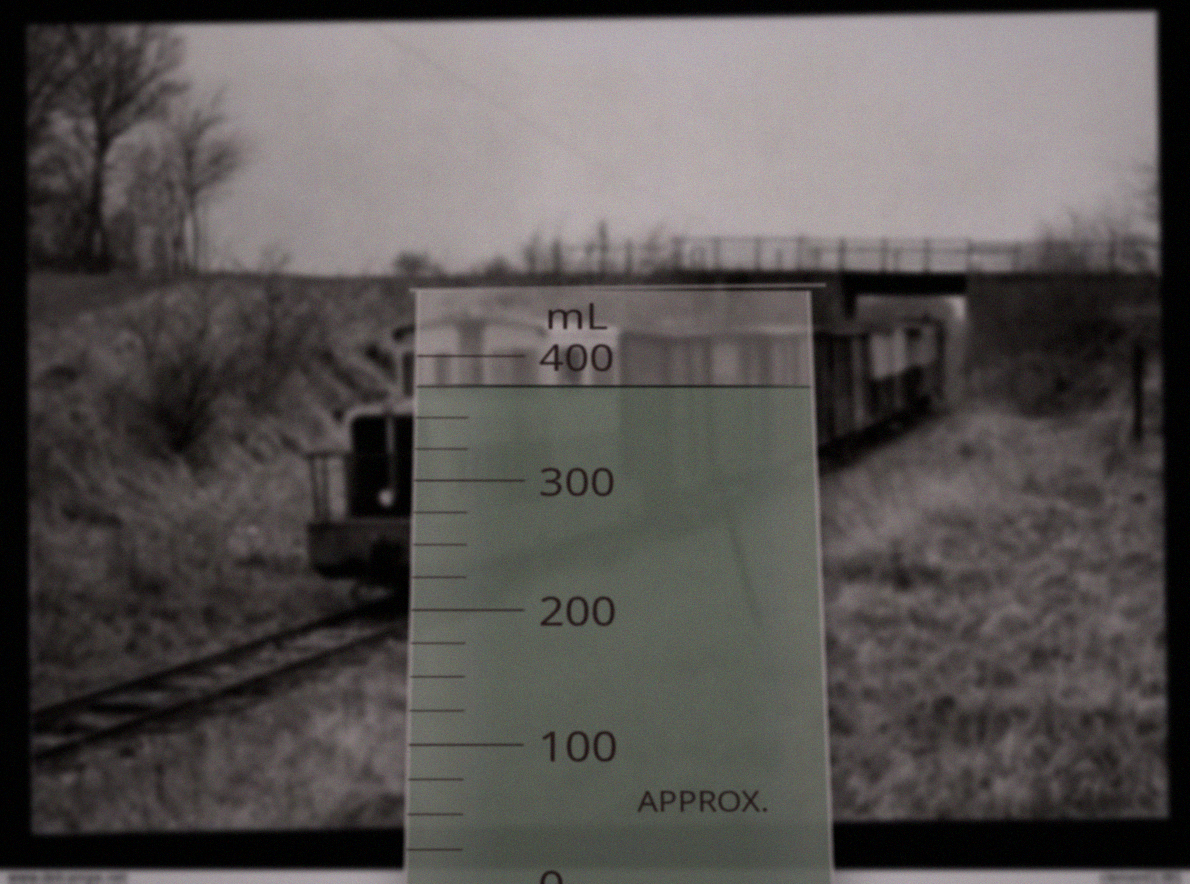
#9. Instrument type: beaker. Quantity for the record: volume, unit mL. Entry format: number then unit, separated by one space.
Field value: 375 mL
